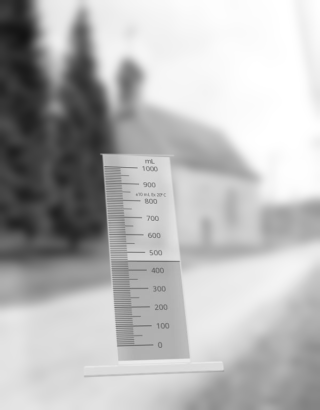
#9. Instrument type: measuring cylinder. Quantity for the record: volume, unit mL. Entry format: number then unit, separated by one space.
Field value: 450 mL
